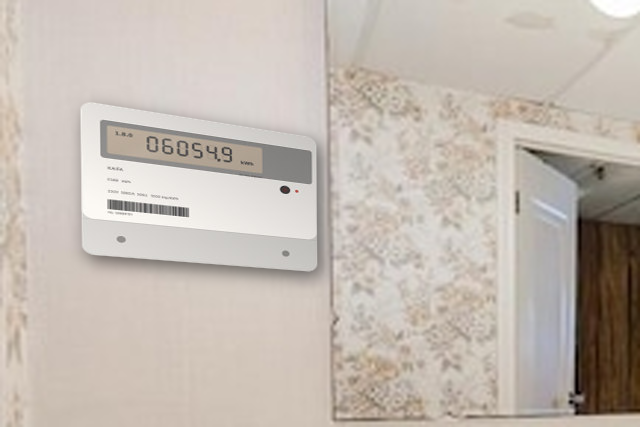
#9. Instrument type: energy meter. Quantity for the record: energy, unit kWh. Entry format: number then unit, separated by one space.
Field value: 6054.9 kWh
